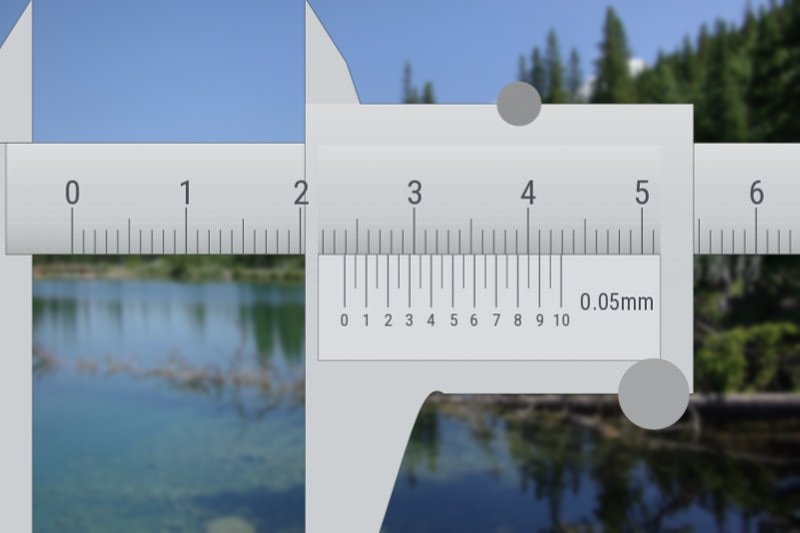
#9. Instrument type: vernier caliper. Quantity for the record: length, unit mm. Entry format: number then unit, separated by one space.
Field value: 23.9 mm
